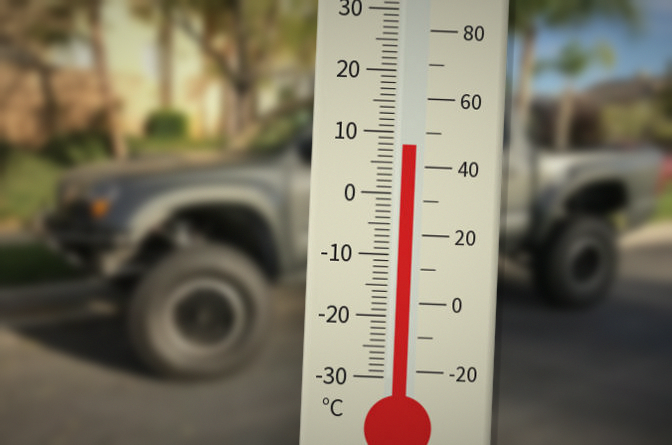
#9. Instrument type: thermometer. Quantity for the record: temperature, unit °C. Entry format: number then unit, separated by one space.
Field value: 8 °C
